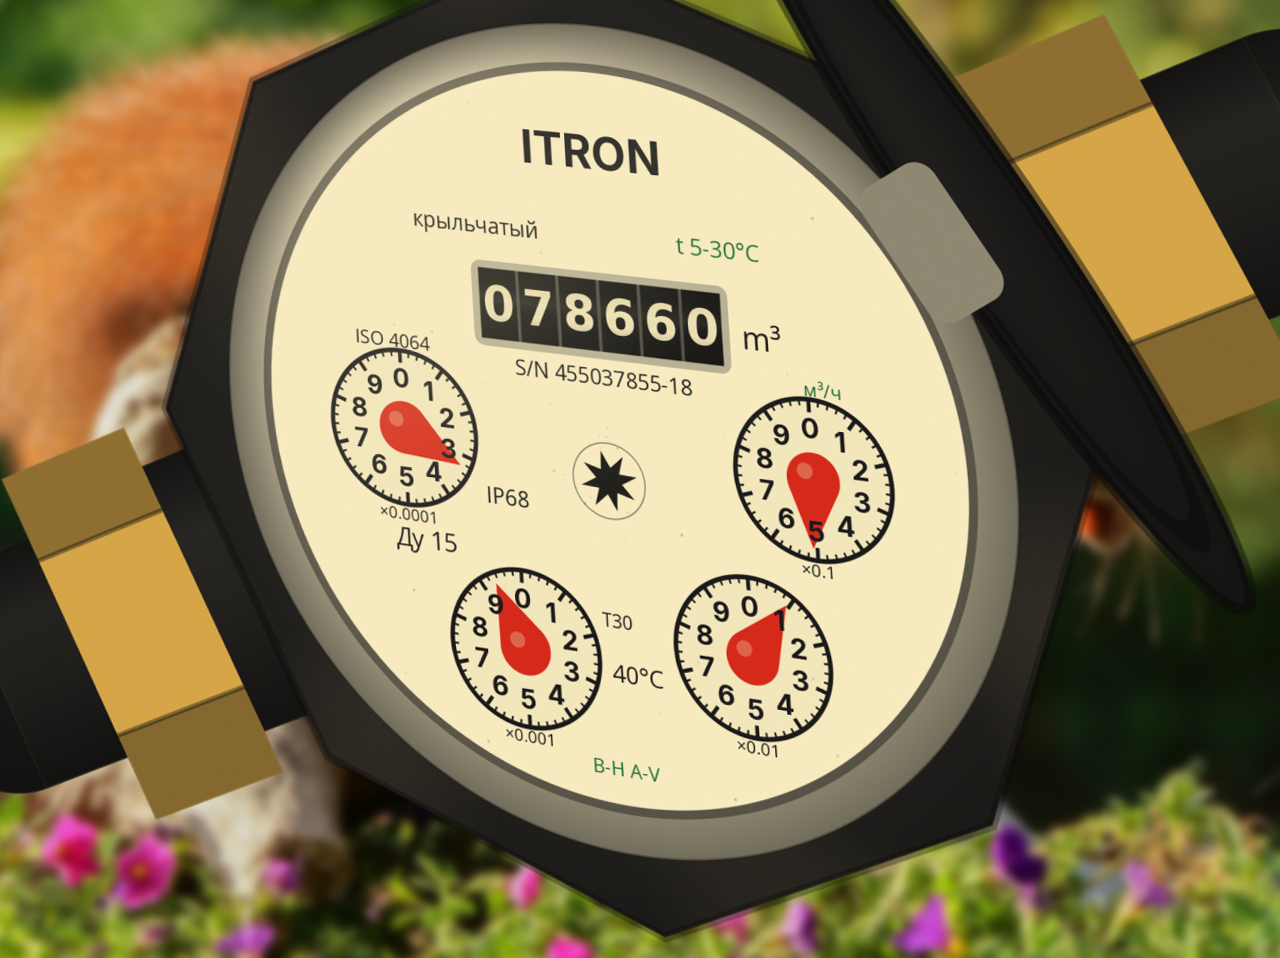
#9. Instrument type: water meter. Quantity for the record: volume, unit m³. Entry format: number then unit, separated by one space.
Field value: 78660.5093 m³
